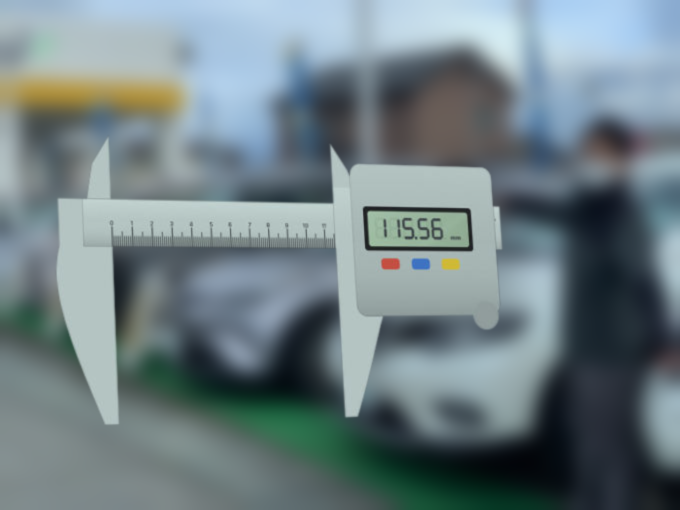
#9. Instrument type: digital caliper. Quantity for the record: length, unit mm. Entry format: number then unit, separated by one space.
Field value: 115.56 mm
